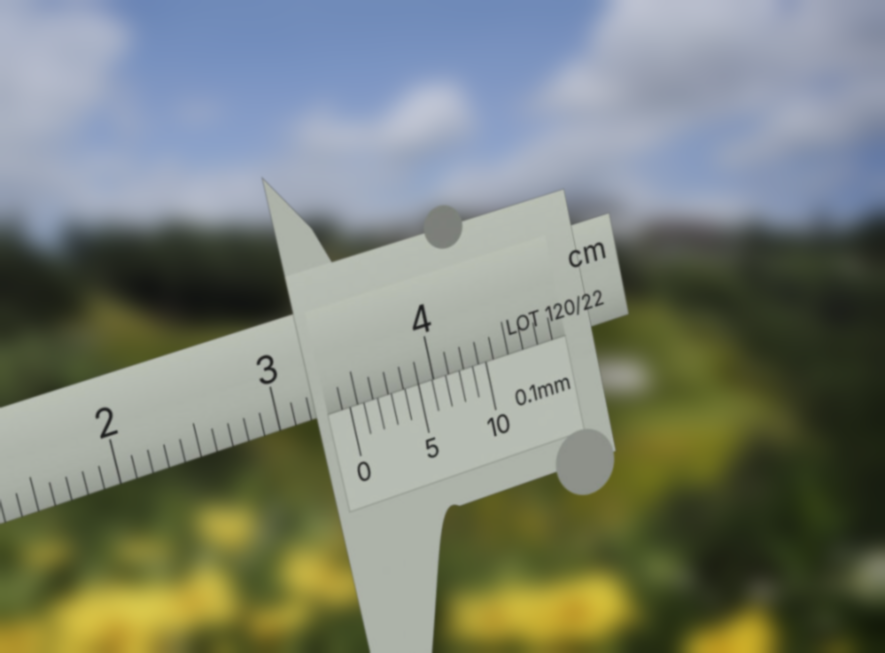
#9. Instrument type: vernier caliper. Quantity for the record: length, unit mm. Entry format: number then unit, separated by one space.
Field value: 34.5 mm
